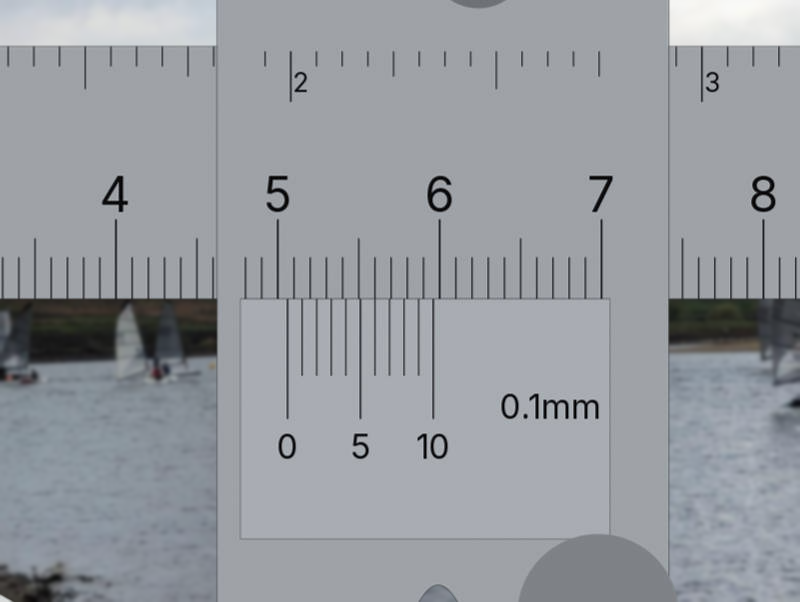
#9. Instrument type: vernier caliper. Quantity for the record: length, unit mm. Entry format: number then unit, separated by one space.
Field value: 50.6 mm
